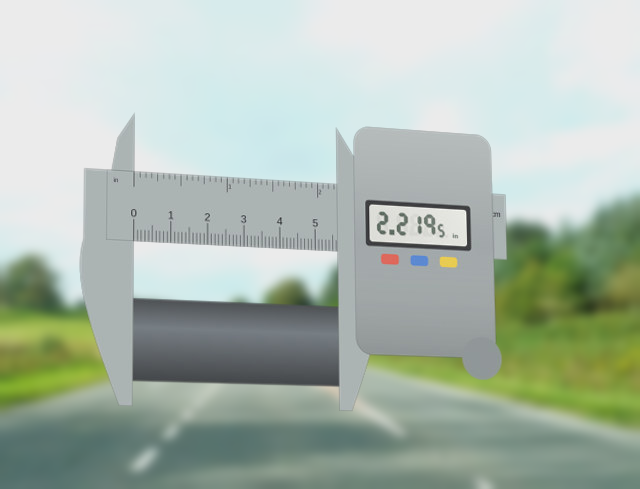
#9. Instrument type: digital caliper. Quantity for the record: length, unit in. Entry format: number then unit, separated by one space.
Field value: 2.2195 in
